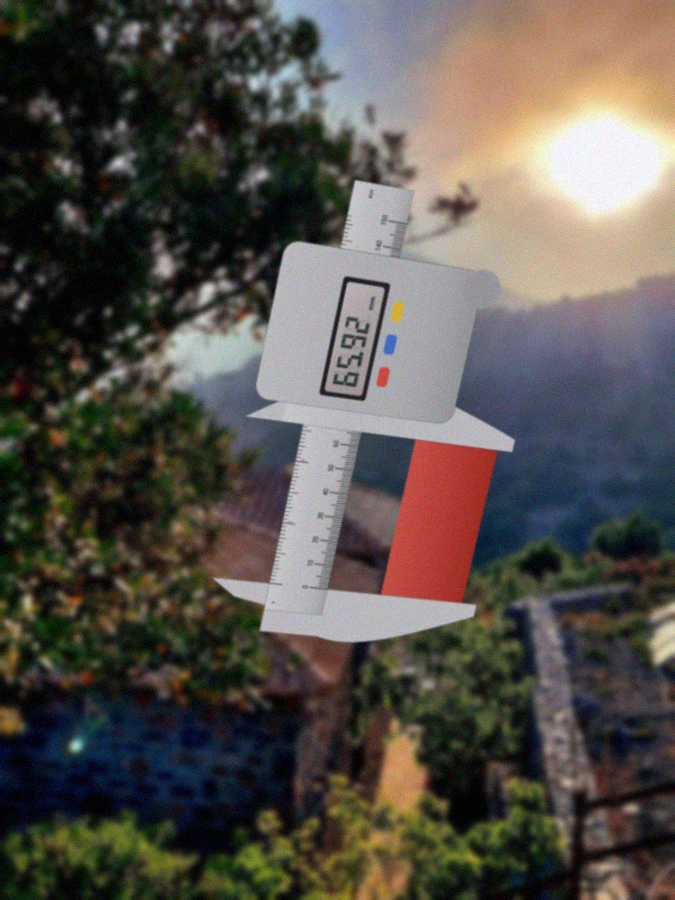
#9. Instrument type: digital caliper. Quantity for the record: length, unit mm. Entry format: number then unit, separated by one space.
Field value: 65.92 mm
